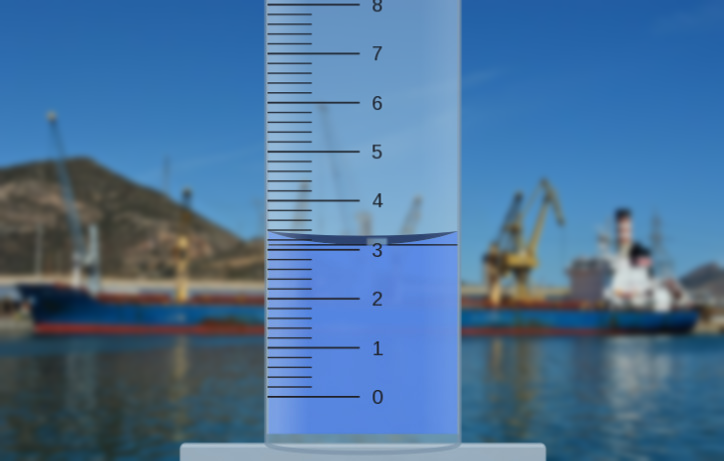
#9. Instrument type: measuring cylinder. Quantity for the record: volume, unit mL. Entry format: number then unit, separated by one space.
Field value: 3.1 mL
